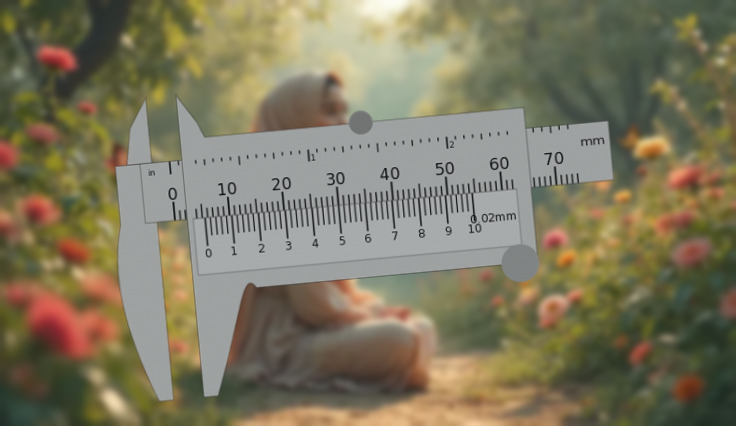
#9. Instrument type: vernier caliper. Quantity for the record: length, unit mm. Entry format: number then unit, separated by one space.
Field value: 5.5 mm
